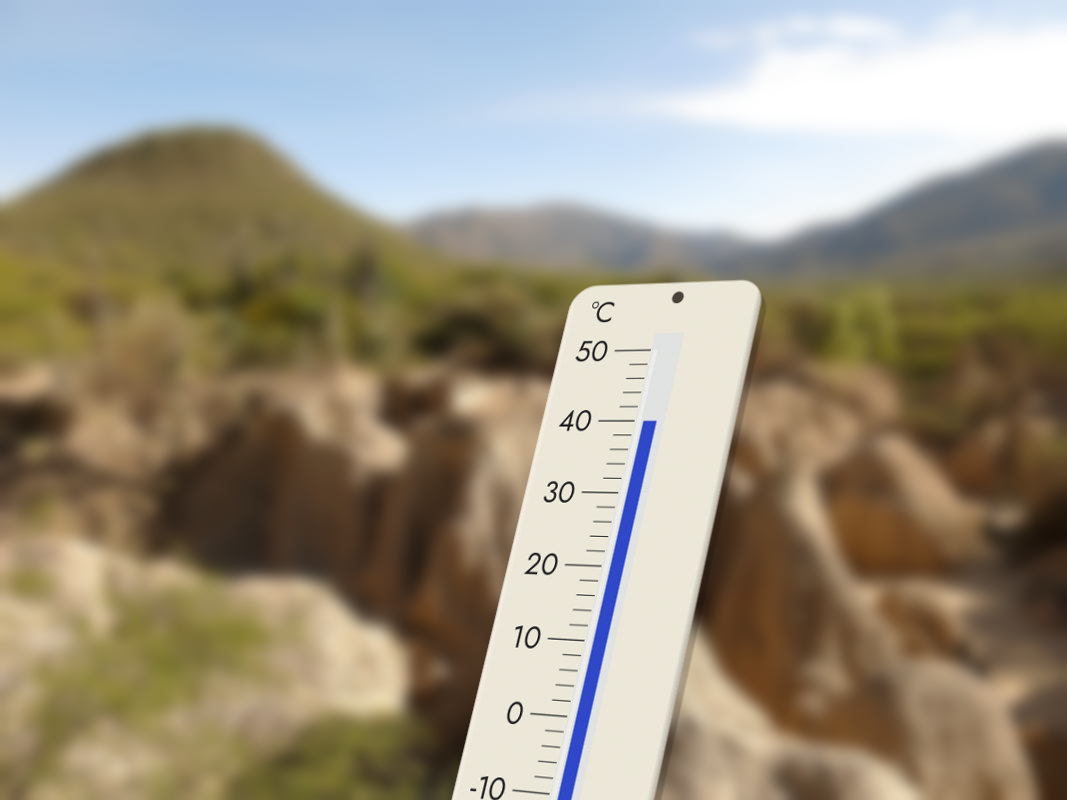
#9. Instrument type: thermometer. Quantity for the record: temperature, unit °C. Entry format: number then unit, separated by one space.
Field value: 40 °C
